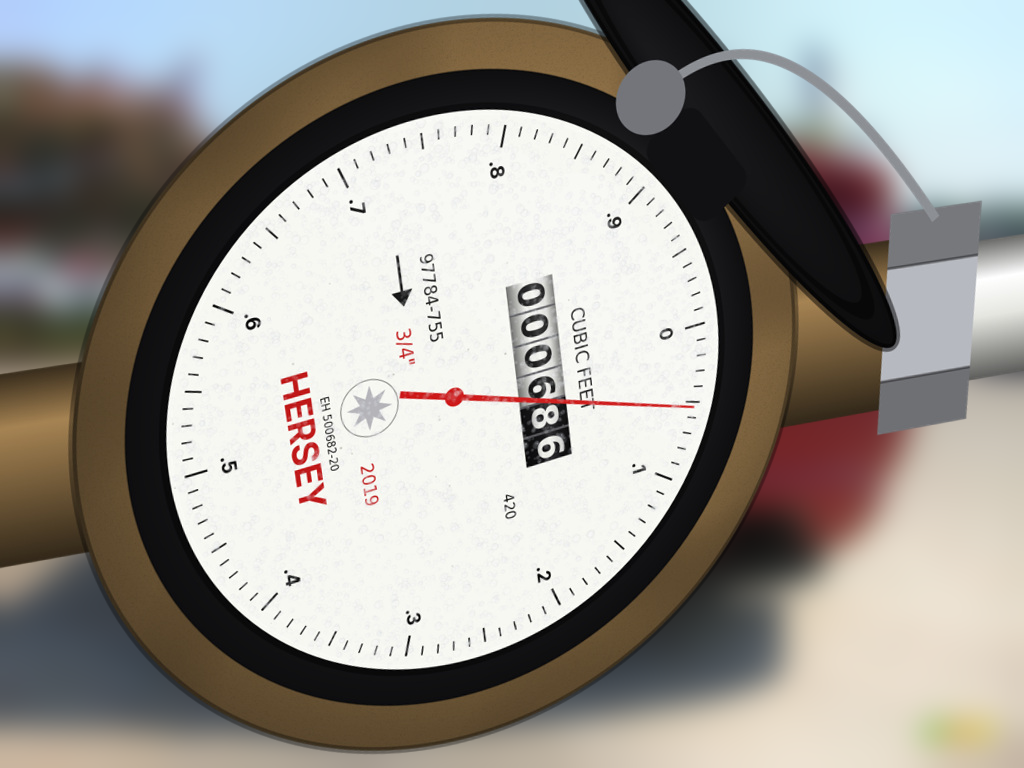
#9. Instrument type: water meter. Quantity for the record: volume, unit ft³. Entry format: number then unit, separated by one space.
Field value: 686.05 ft³
